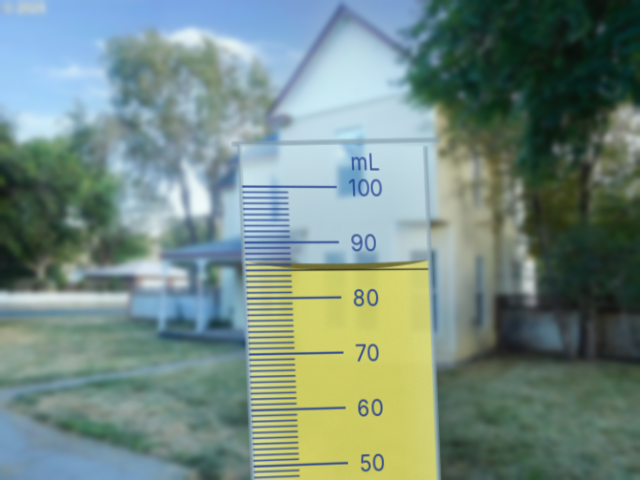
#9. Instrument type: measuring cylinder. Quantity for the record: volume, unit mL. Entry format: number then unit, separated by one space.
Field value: 85 mL
